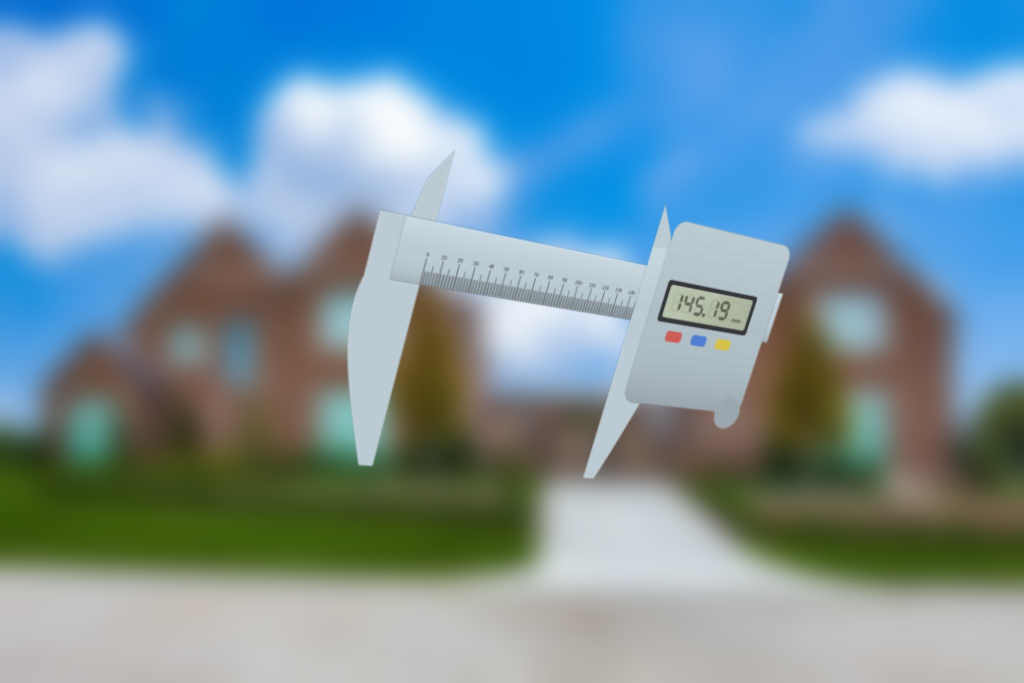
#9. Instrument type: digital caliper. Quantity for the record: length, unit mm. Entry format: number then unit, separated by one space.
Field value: 145.19 mm
